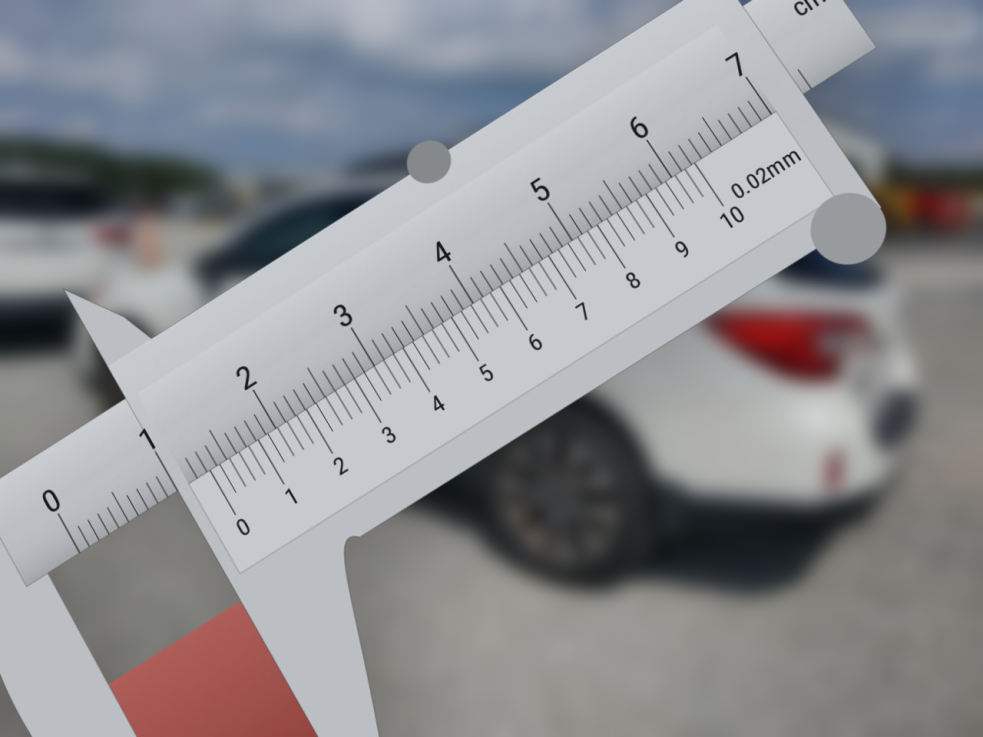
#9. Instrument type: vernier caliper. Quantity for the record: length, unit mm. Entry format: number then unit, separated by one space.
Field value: 13.3 mm
